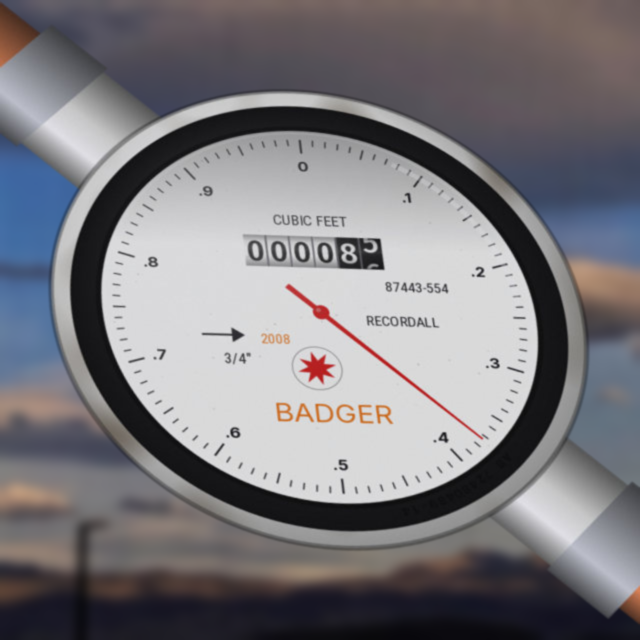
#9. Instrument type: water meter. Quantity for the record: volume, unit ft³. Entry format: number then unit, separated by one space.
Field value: 85.37 ft³
